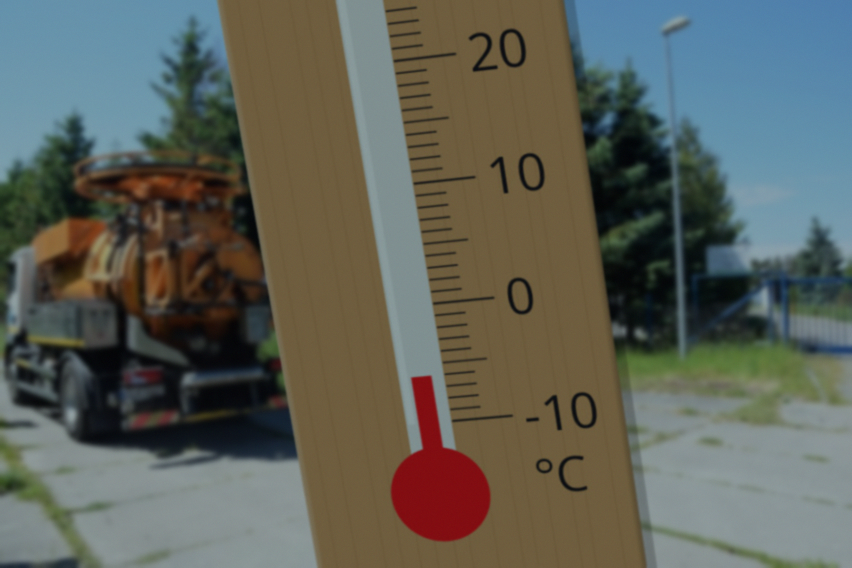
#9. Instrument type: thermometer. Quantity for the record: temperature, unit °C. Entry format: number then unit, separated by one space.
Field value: -6 °C
